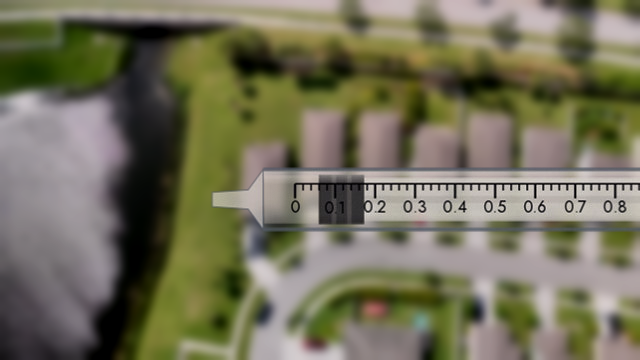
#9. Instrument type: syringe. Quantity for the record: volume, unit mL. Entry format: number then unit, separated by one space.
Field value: 0.06 mL
